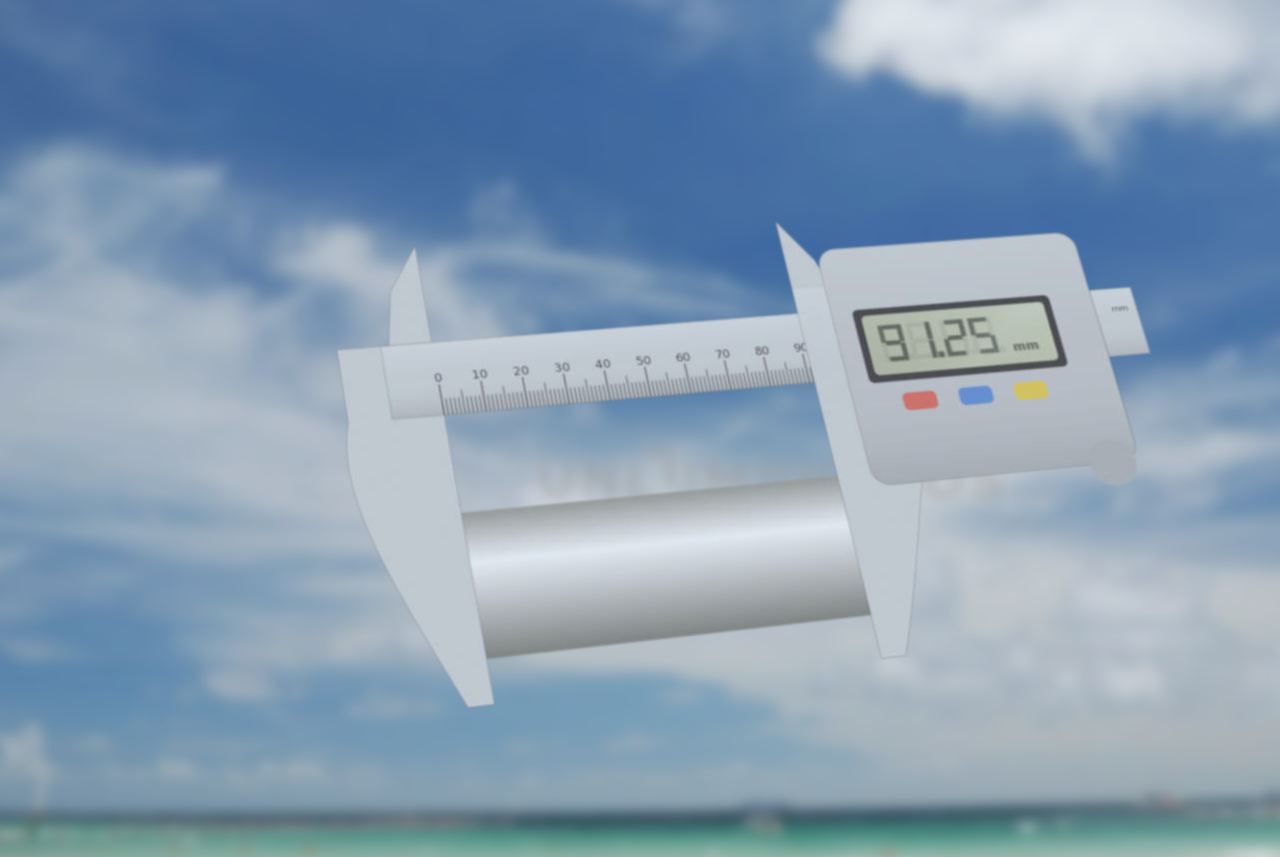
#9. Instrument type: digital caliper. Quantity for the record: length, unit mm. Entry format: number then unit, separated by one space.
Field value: 91.25 mm
